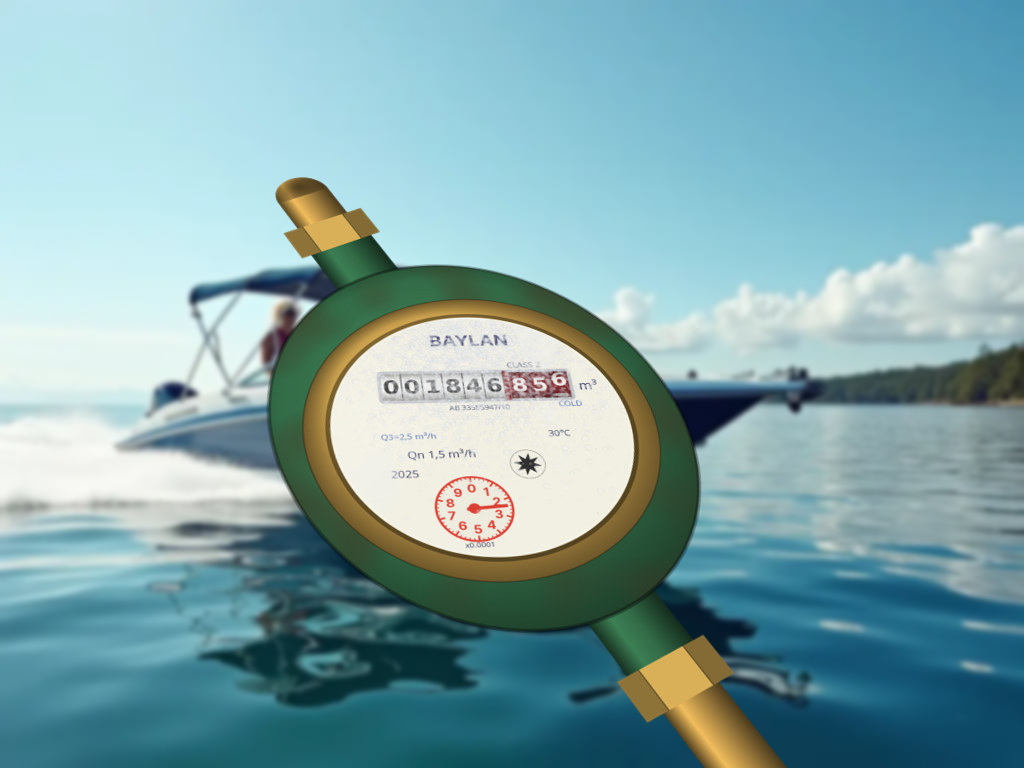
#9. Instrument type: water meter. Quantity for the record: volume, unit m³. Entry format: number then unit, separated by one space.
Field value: 1846.8562 m³
